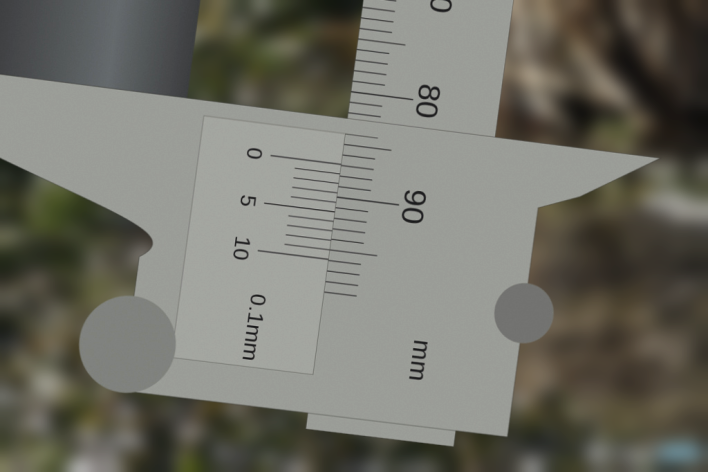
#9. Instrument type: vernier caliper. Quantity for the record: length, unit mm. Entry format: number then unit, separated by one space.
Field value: 86.9 mm
